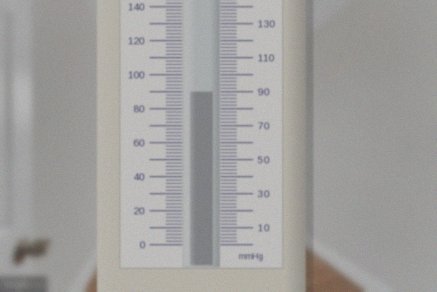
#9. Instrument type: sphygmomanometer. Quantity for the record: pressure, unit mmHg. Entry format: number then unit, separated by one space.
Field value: 90 mmHg
